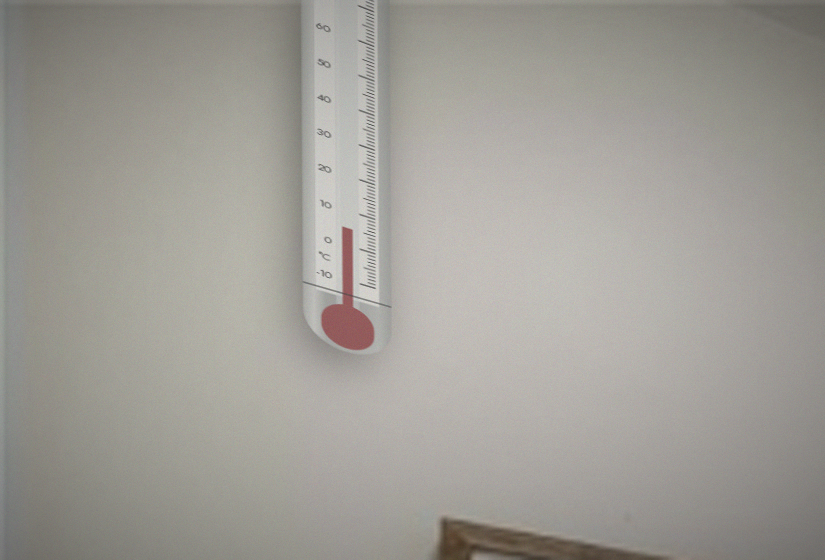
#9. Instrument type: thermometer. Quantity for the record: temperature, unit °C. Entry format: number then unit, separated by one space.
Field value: 5 °C
